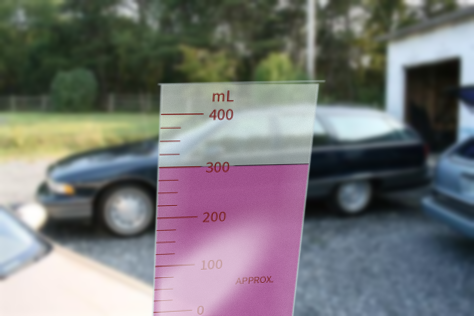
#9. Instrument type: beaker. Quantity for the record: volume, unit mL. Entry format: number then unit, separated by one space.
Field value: 300 mL
